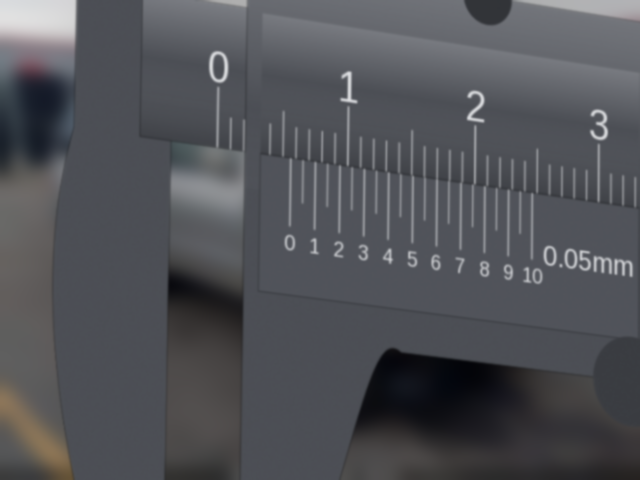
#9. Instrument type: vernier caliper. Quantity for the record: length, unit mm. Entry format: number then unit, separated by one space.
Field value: 5.6 mm
